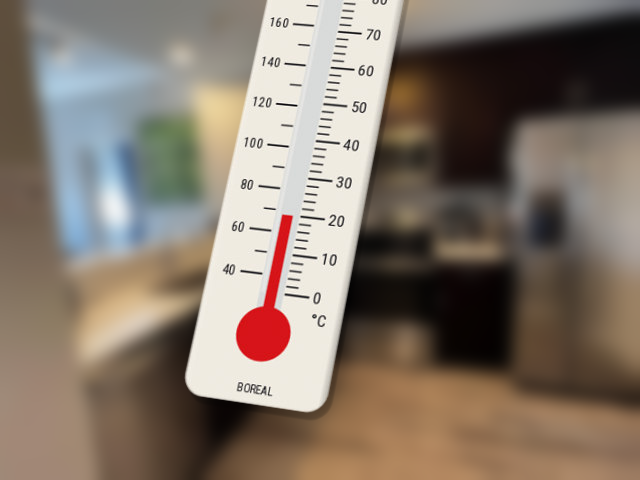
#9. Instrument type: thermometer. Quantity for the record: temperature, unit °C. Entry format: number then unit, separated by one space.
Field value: 20 °C
